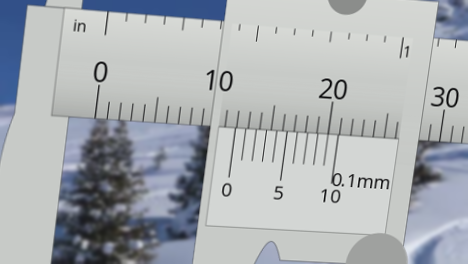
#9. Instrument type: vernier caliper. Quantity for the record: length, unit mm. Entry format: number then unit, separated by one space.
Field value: 11.9 mm
